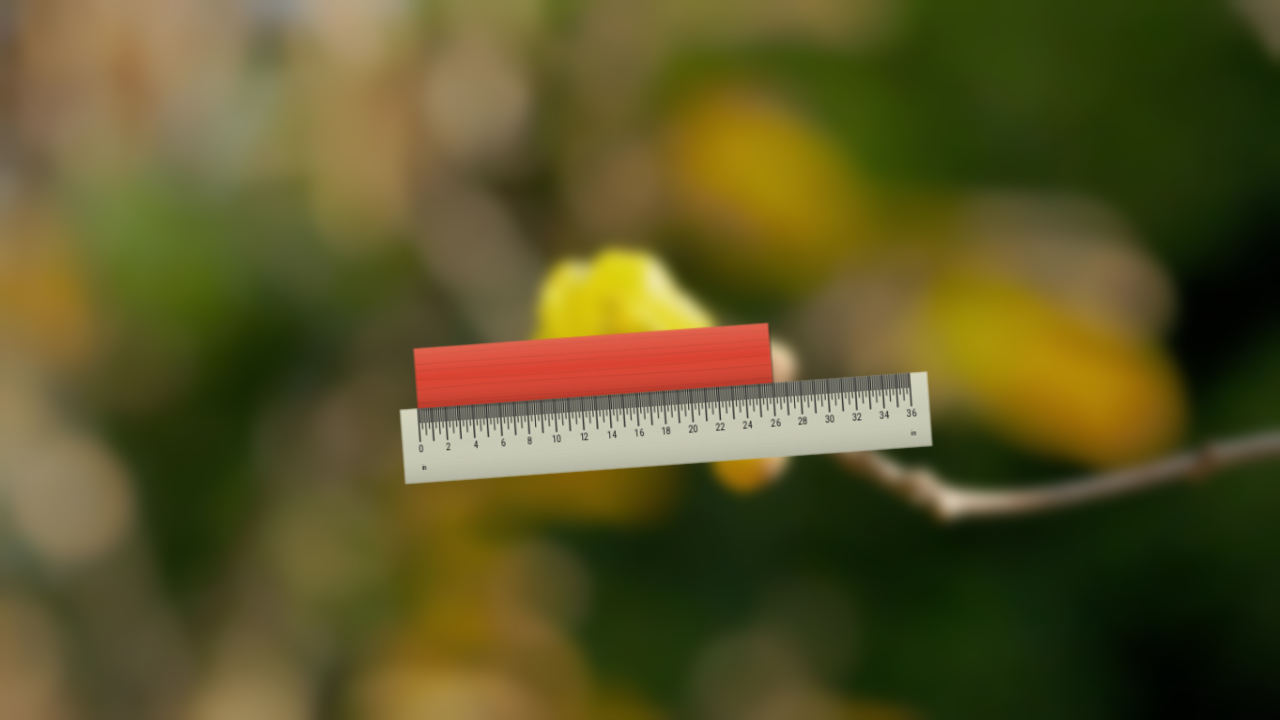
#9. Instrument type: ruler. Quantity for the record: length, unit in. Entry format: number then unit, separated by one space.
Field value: 26 in
